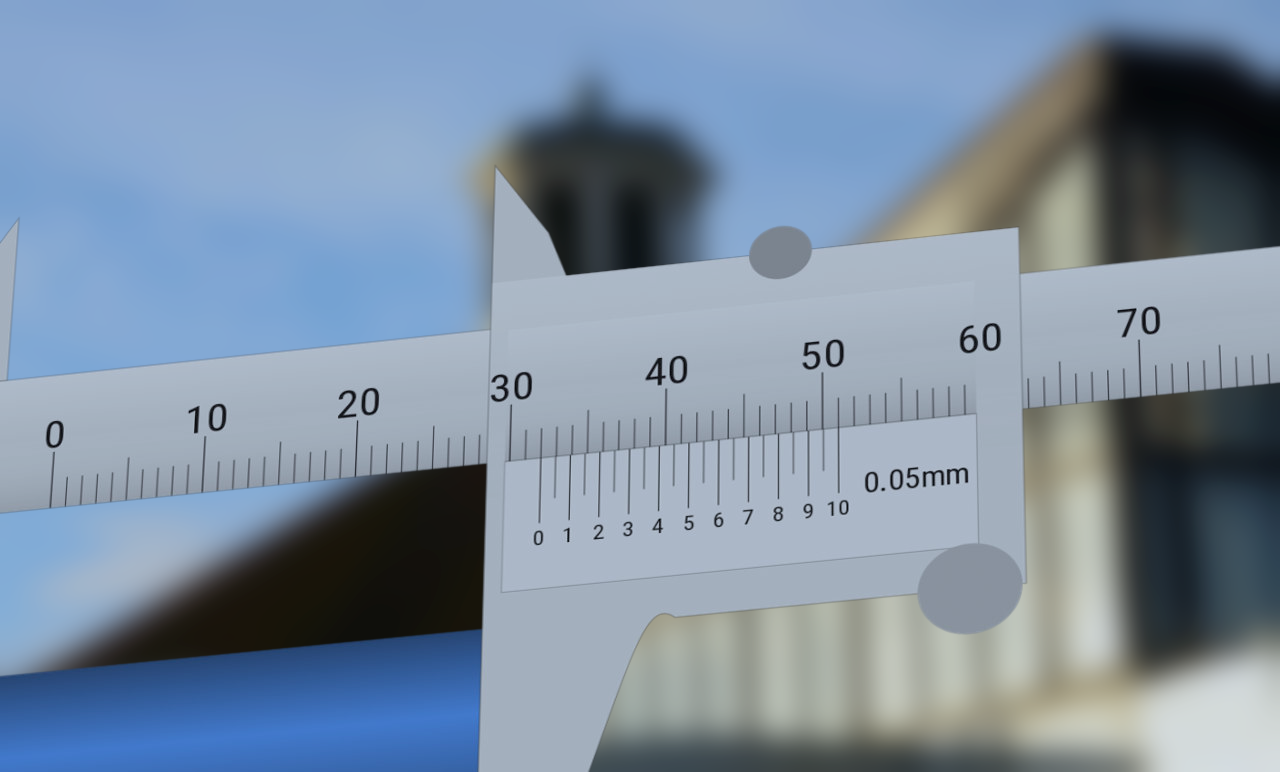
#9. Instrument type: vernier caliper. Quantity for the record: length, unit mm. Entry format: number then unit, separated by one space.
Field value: 32.0 mm
